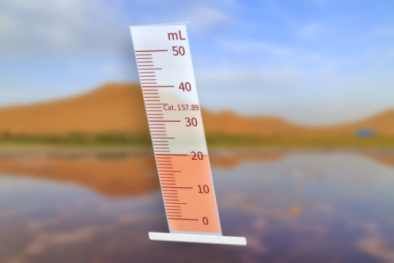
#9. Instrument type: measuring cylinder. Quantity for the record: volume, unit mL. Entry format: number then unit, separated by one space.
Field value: 20 mL
